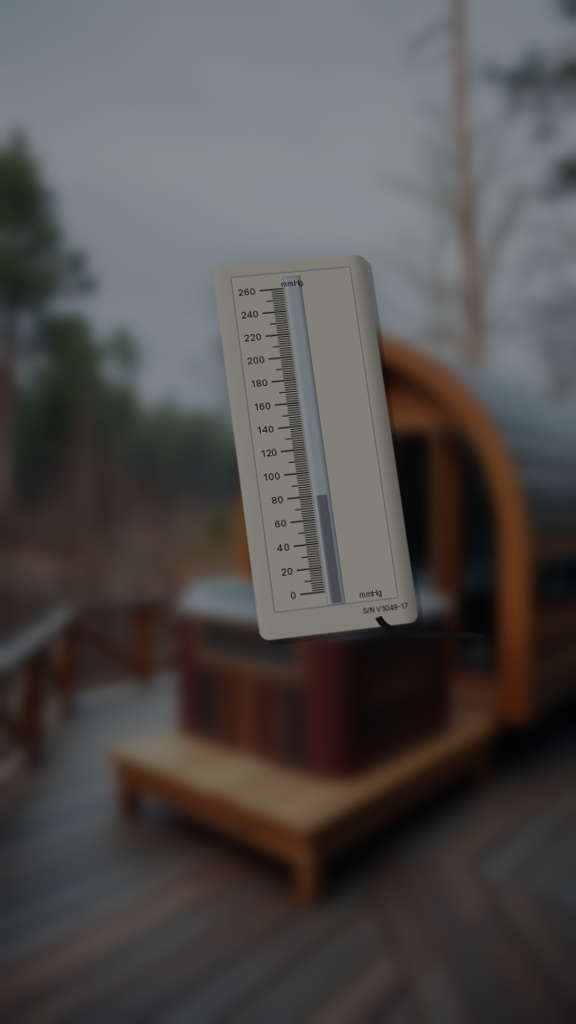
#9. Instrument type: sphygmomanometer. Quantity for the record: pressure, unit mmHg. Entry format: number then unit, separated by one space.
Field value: 80 mmHg
